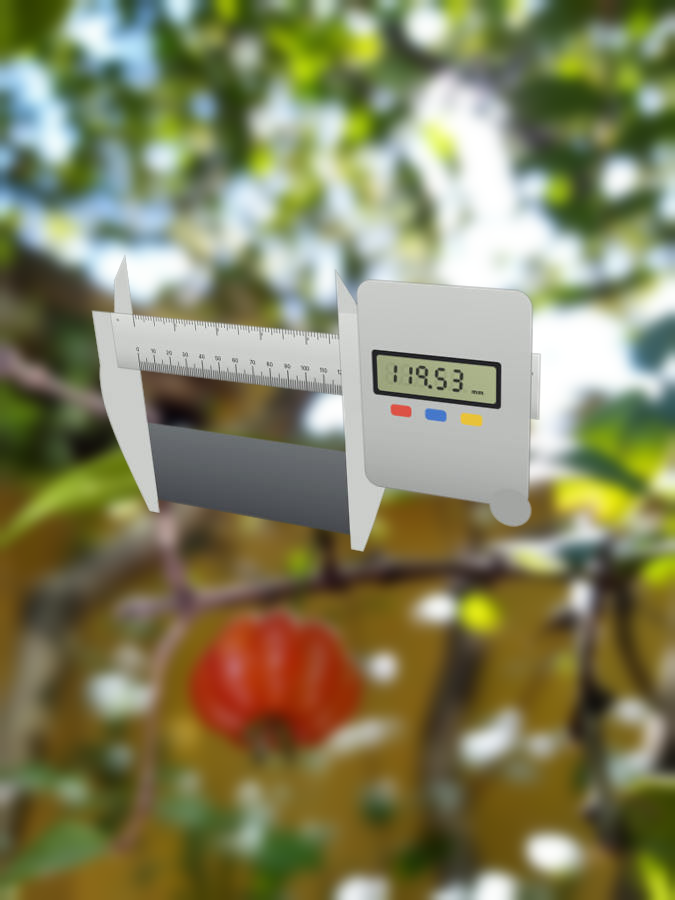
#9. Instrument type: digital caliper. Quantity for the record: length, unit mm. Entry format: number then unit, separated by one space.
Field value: 119.53 mm
